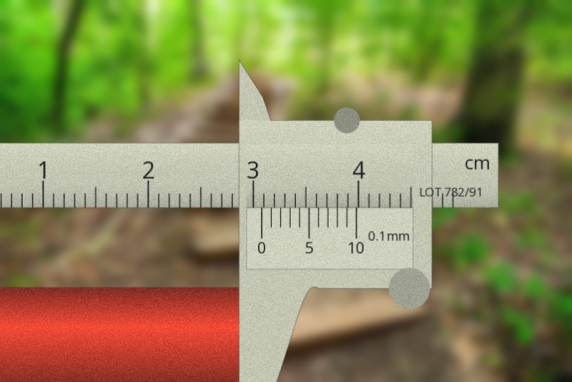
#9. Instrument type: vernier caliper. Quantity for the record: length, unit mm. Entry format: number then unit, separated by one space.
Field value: 30.8 mm
